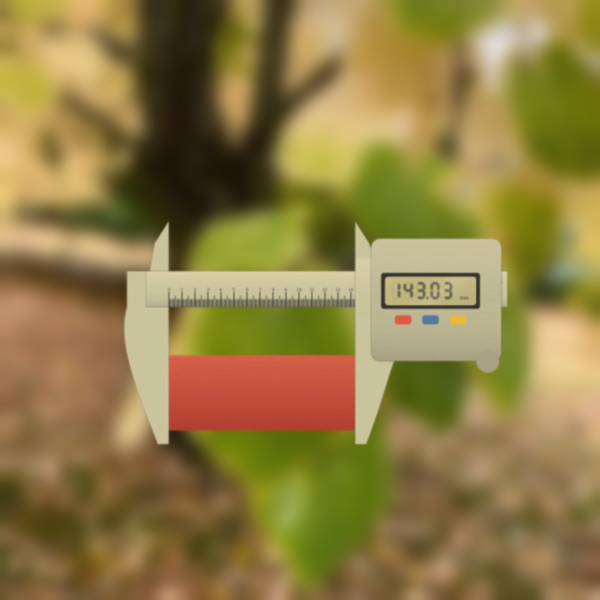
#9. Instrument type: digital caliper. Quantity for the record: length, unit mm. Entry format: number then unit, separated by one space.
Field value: 143.03 mm
